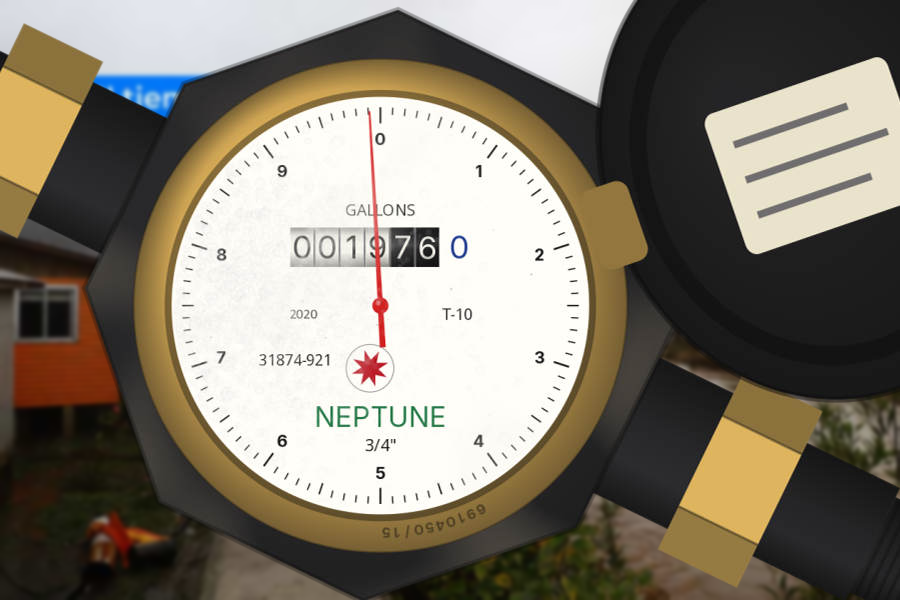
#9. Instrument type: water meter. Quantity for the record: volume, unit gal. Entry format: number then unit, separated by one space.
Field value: 19759.9 gal
